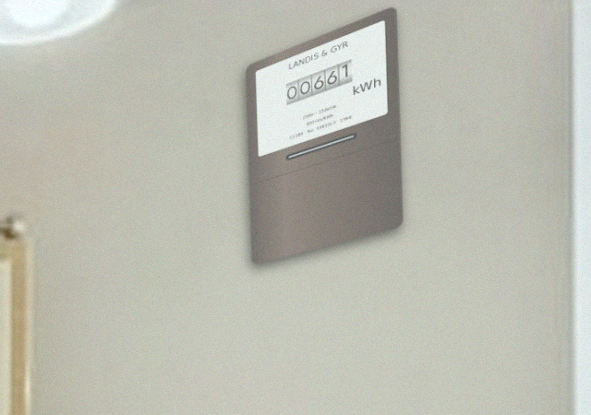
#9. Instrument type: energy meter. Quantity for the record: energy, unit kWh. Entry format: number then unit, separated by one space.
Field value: 661 kWh
